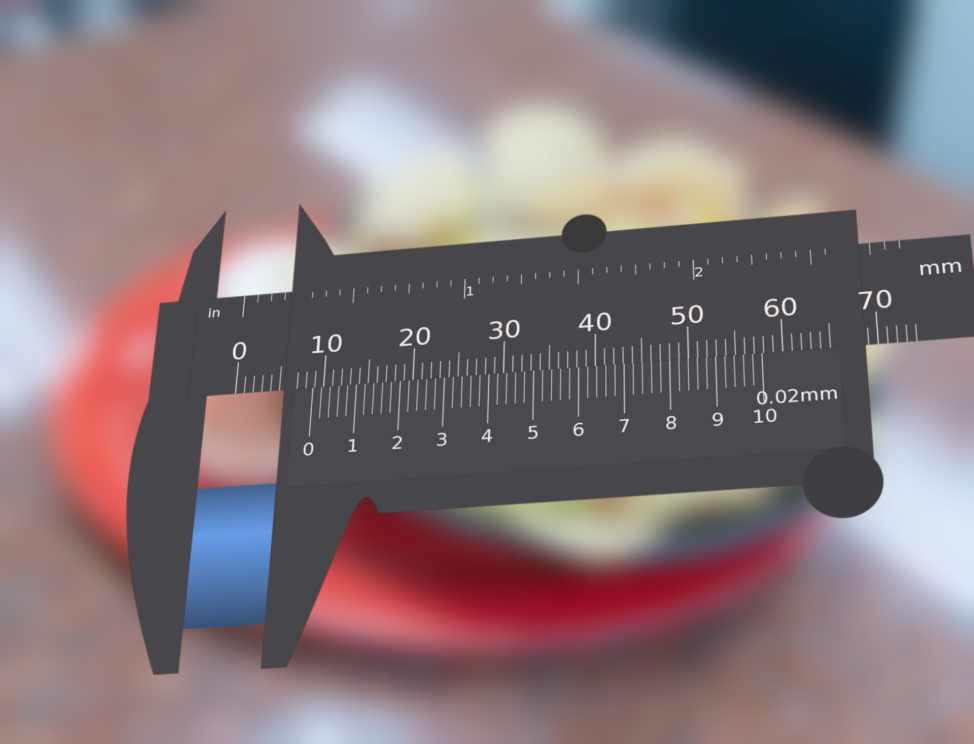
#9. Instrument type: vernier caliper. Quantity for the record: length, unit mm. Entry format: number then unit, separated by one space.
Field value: 8.8 mm
